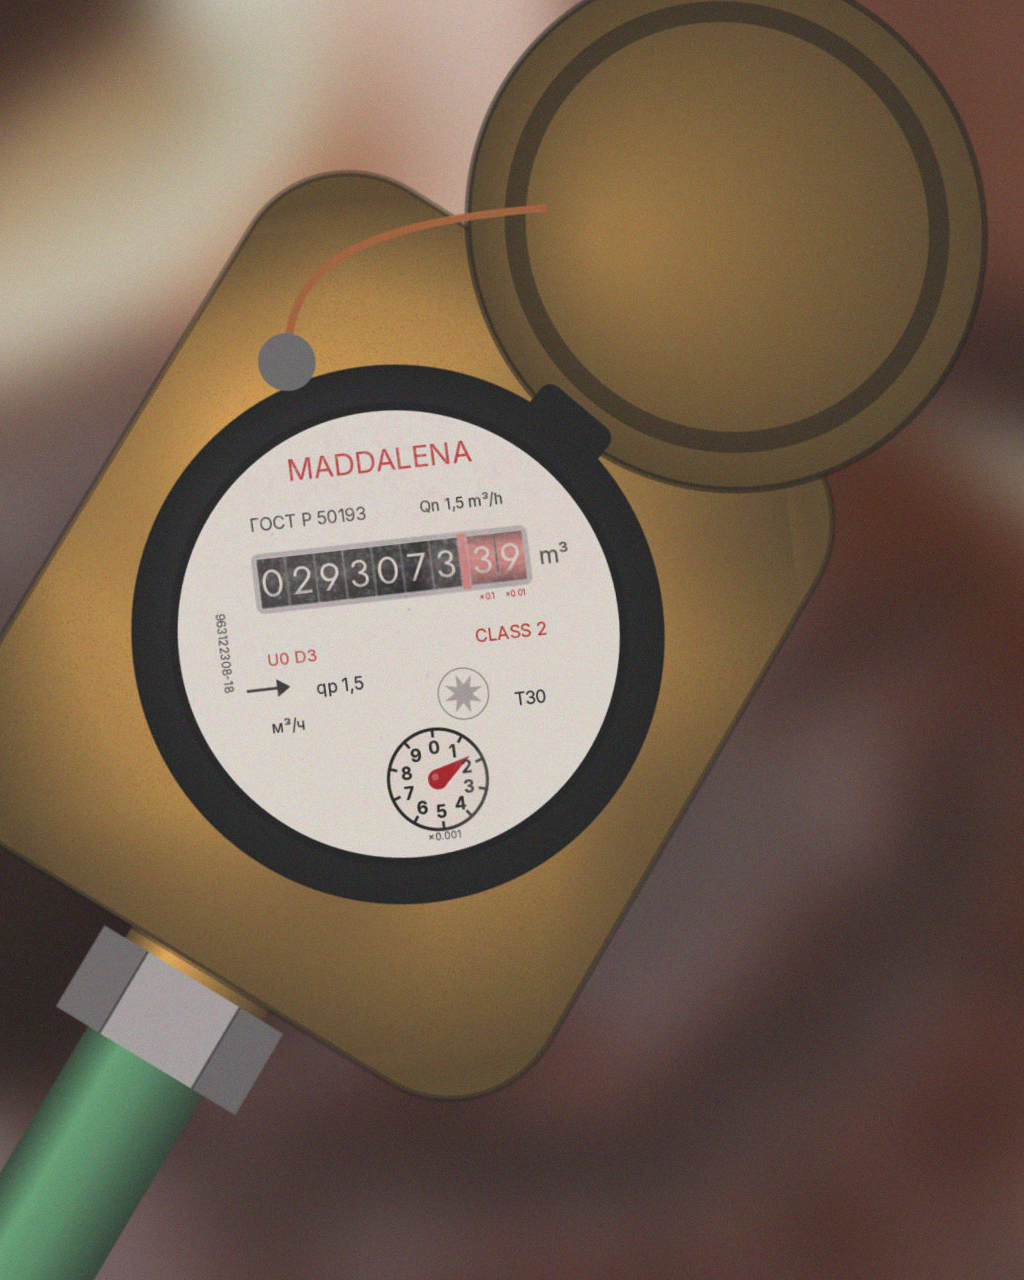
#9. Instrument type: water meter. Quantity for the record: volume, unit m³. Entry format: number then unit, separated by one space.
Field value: 293073.391 m³
